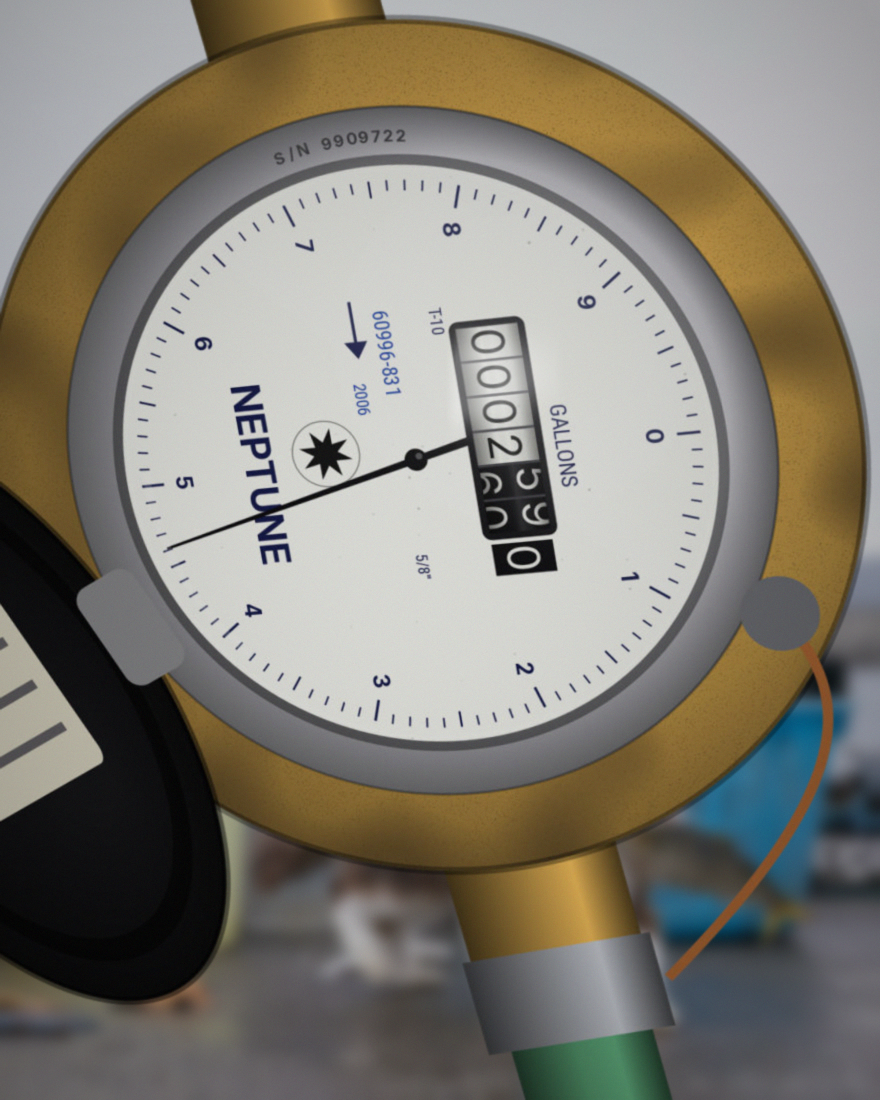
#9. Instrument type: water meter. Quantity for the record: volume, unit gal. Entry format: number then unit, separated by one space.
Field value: 2594.6 gal
